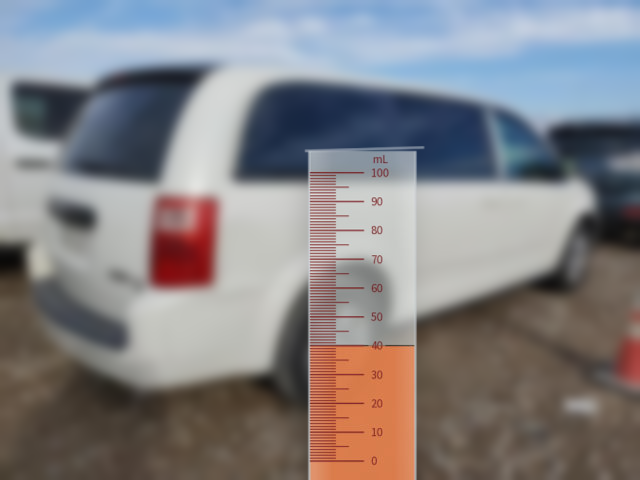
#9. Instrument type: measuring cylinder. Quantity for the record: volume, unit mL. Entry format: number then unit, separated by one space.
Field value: 40 mL
